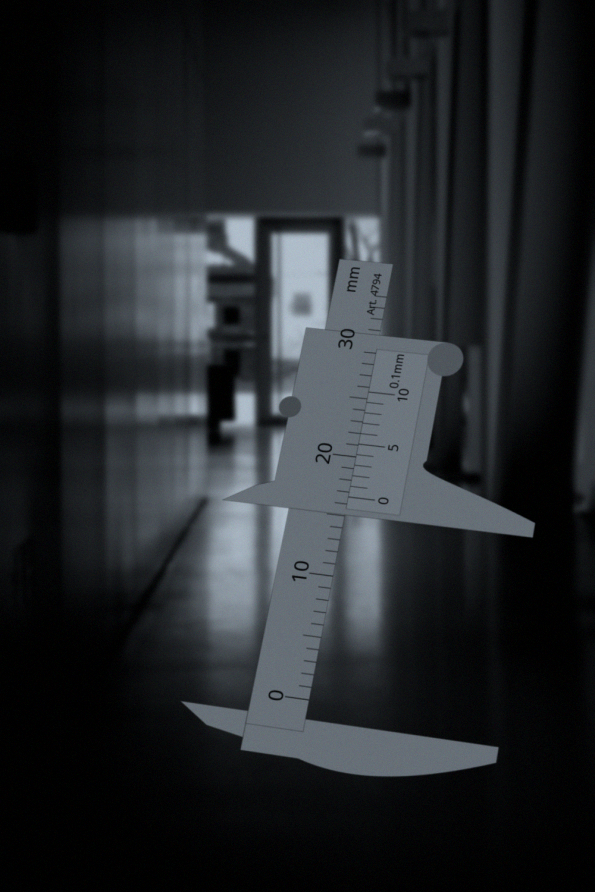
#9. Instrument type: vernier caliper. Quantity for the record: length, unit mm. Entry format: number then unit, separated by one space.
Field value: 16.6 mm
